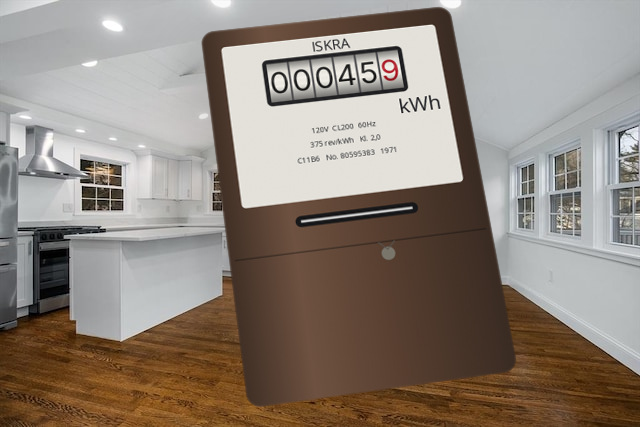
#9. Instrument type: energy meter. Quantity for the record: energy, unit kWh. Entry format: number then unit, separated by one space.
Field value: 45.9 kWh
